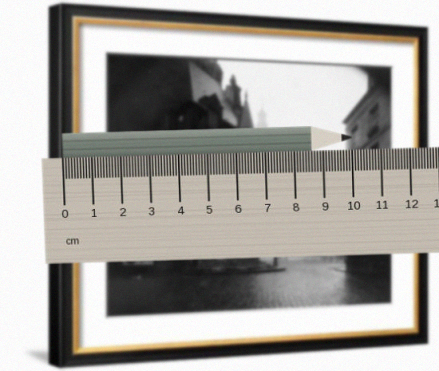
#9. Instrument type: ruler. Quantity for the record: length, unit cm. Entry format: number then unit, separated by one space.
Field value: 10 cm
